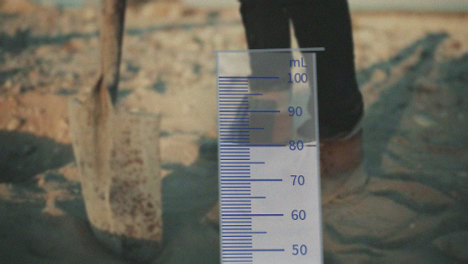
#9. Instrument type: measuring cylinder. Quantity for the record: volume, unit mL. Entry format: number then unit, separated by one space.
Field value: 80 mL
